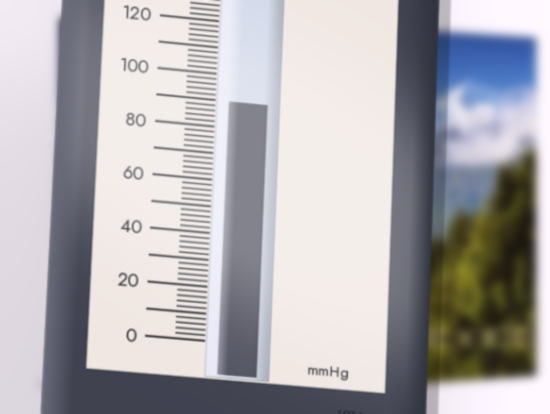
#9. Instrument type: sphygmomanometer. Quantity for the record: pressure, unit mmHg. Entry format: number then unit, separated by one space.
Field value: 90 mmHg
